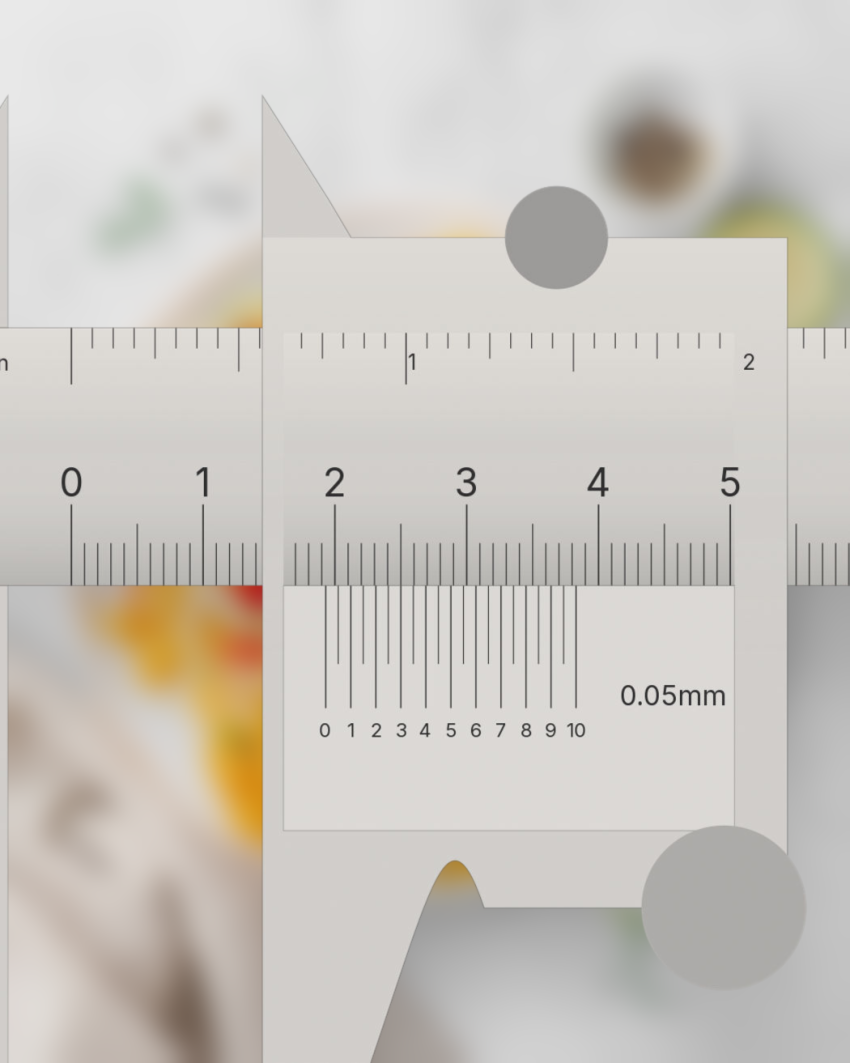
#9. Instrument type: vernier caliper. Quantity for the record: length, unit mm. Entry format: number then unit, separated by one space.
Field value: 19.3 mm
